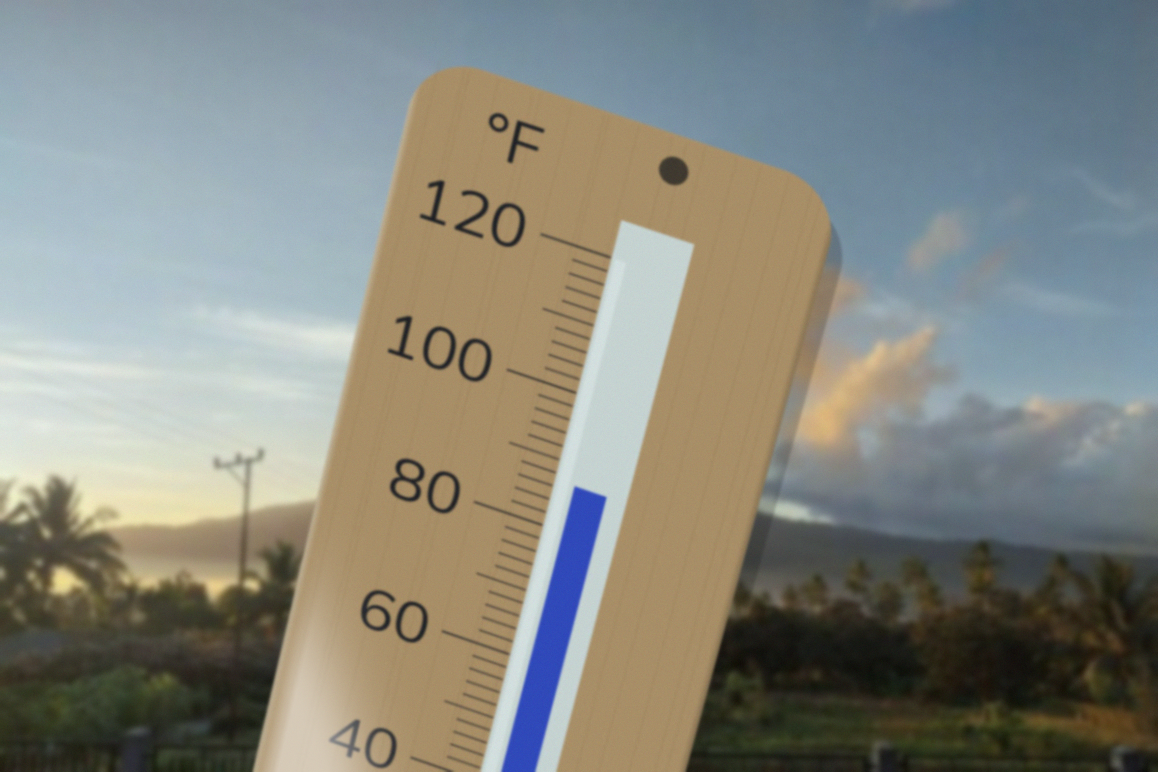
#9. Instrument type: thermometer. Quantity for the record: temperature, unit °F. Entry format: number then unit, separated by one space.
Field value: 87 °F
